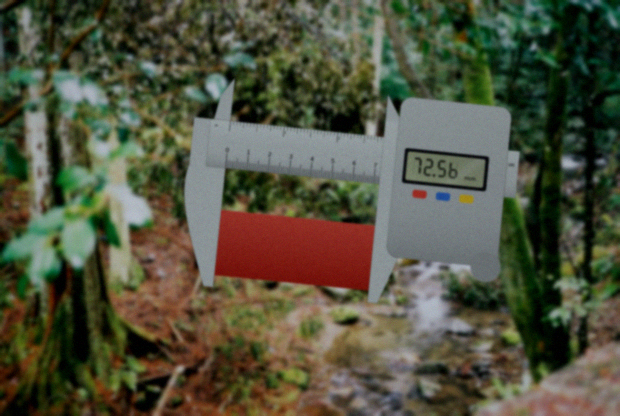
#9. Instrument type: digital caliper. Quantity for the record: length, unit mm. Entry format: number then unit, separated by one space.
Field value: 72.56 mm
